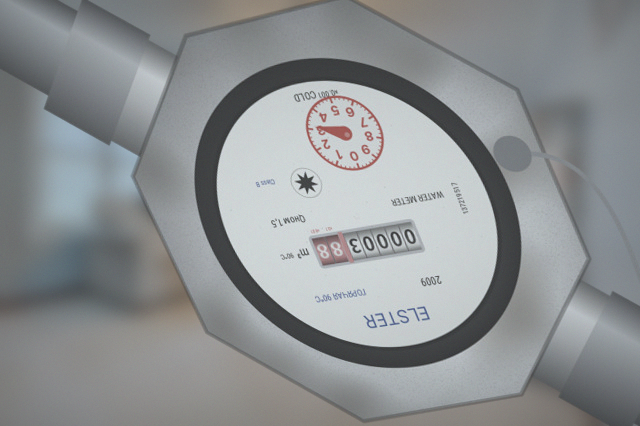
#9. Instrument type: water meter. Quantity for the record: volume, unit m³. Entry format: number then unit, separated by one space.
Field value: 3.883 m³
